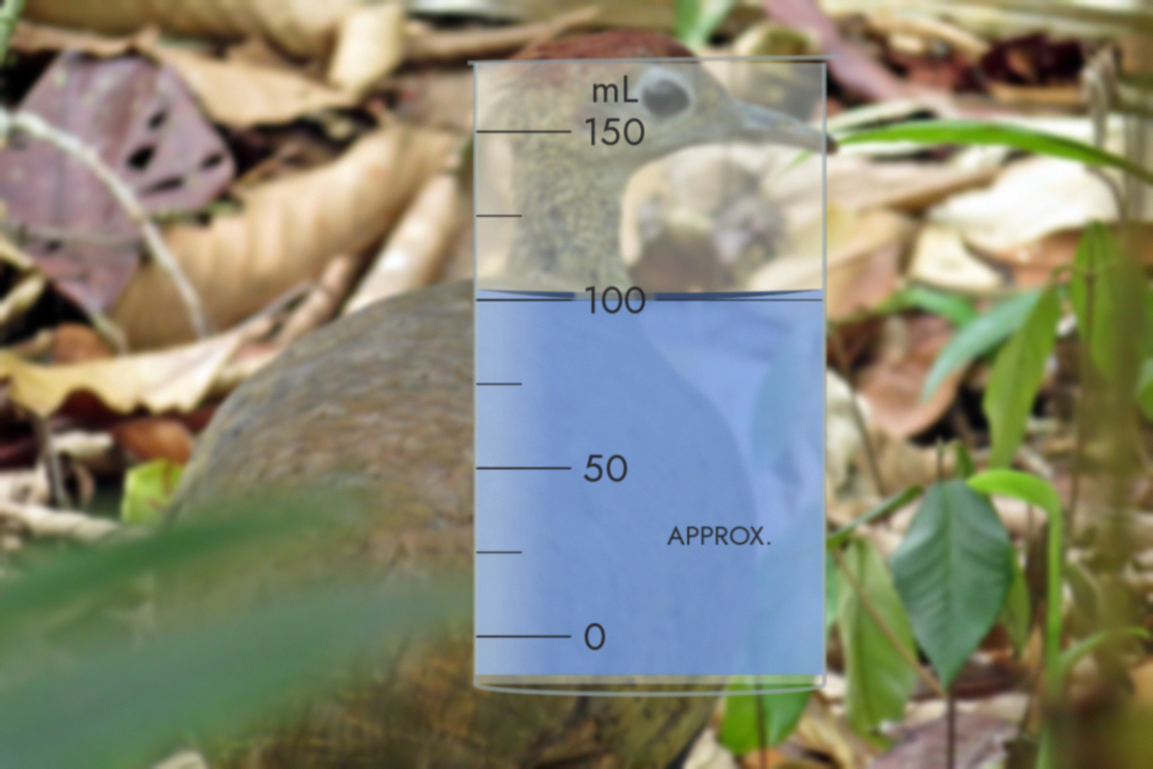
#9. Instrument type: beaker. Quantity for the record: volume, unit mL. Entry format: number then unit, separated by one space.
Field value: 100 mL
